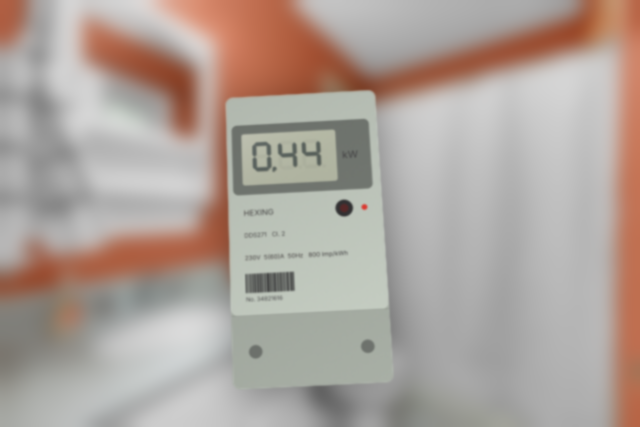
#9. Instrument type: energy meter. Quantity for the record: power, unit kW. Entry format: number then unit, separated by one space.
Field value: 0.44 kW
